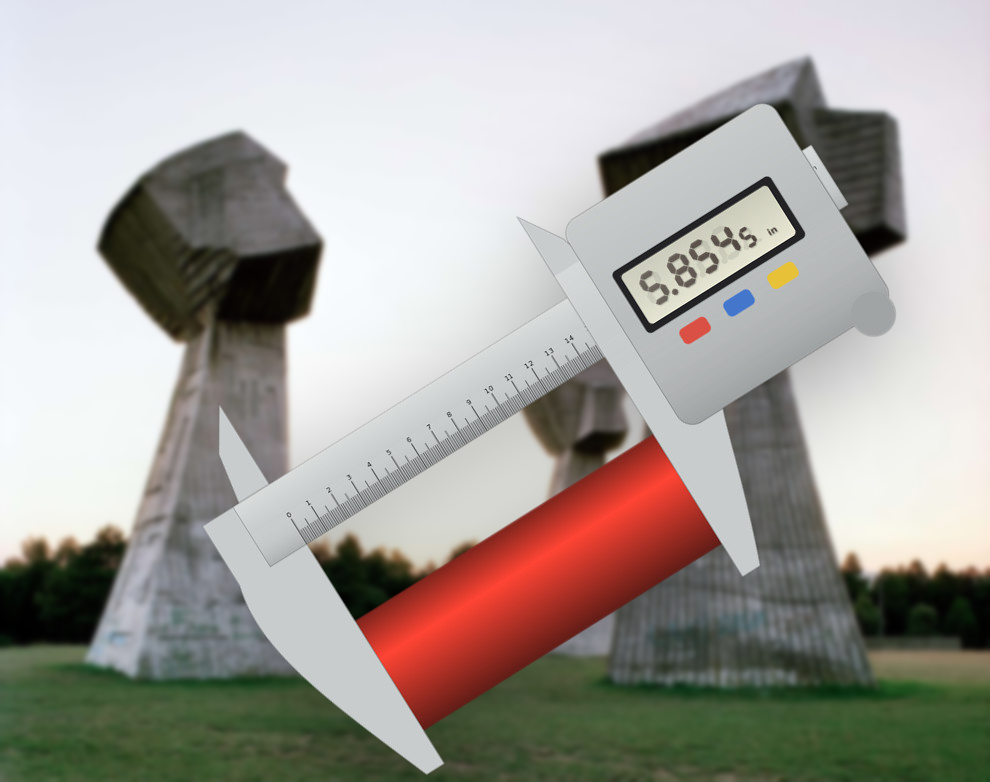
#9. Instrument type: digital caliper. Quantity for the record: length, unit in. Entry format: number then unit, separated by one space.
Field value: 5.8545 in
